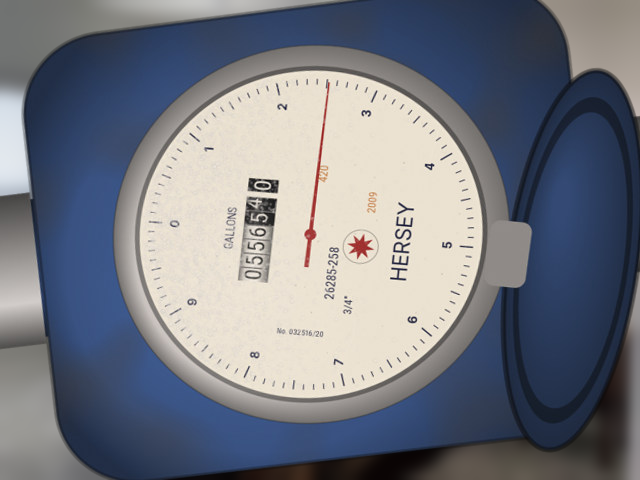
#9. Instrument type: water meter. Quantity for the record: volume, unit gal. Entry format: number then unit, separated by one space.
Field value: 556542.5 gal
